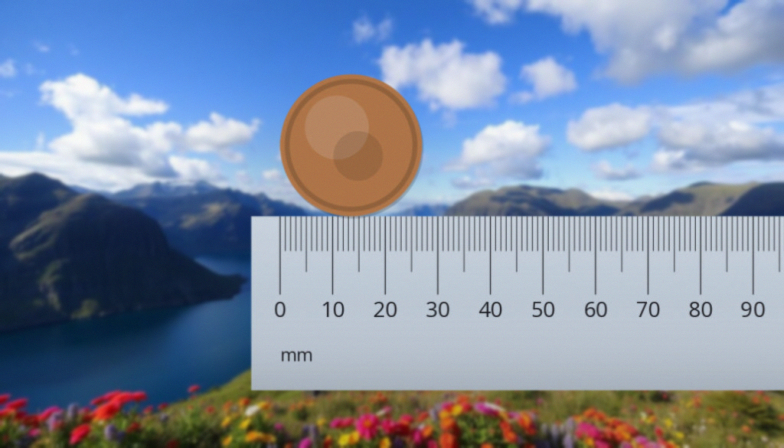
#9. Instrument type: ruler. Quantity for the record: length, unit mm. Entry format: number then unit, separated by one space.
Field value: 27 mm
